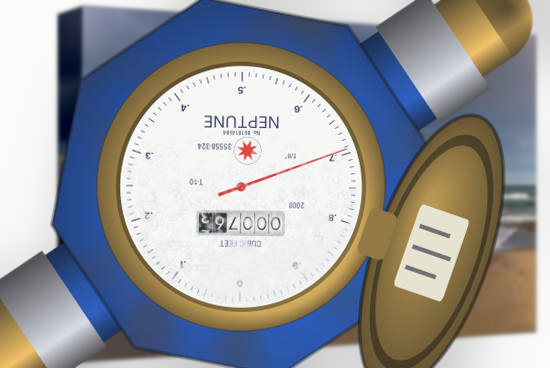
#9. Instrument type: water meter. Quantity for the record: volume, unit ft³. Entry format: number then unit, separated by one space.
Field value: 762.69 ft³
